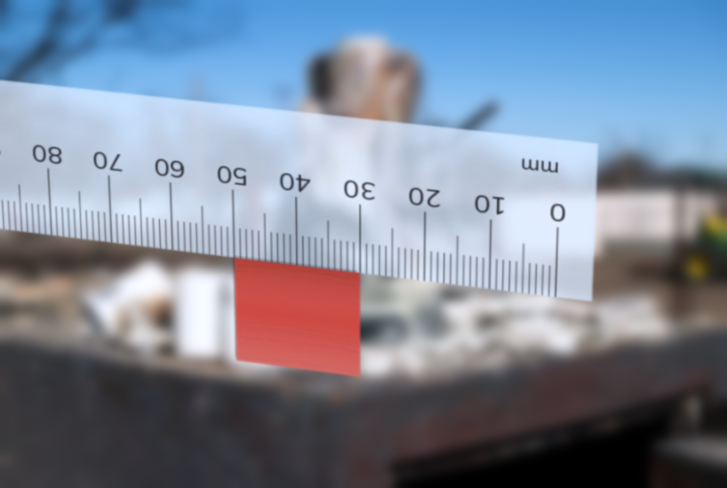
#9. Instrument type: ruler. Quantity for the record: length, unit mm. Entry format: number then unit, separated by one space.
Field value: 20 mm
